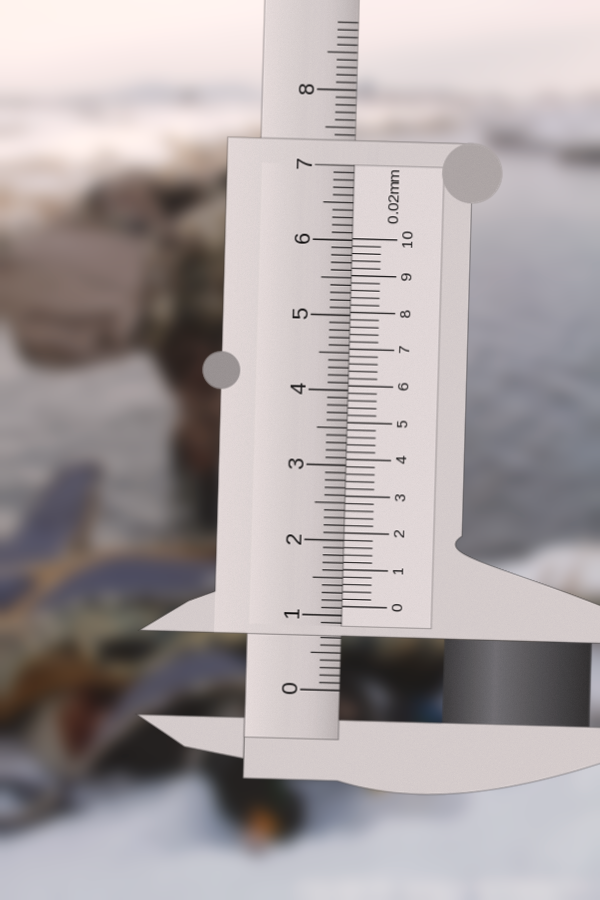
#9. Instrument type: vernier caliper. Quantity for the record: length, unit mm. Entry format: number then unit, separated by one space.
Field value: 11.2 mm
